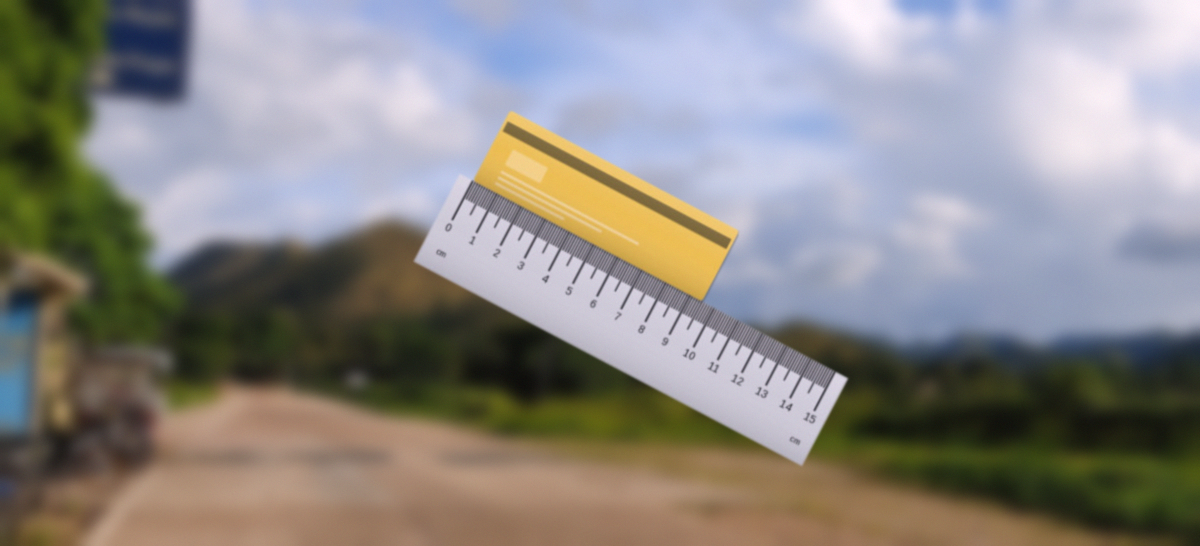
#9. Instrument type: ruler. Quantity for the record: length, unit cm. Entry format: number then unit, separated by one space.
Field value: 9.5 cm
